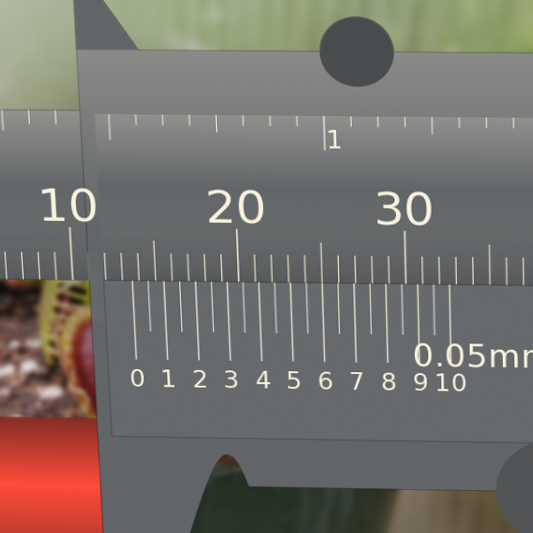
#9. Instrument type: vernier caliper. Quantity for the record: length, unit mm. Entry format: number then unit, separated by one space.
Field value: 13.6 mm
